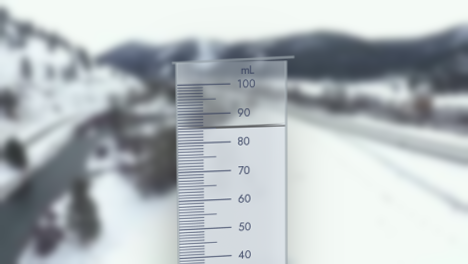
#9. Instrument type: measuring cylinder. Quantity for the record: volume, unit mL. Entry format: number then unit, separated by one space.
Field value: 85 mL
